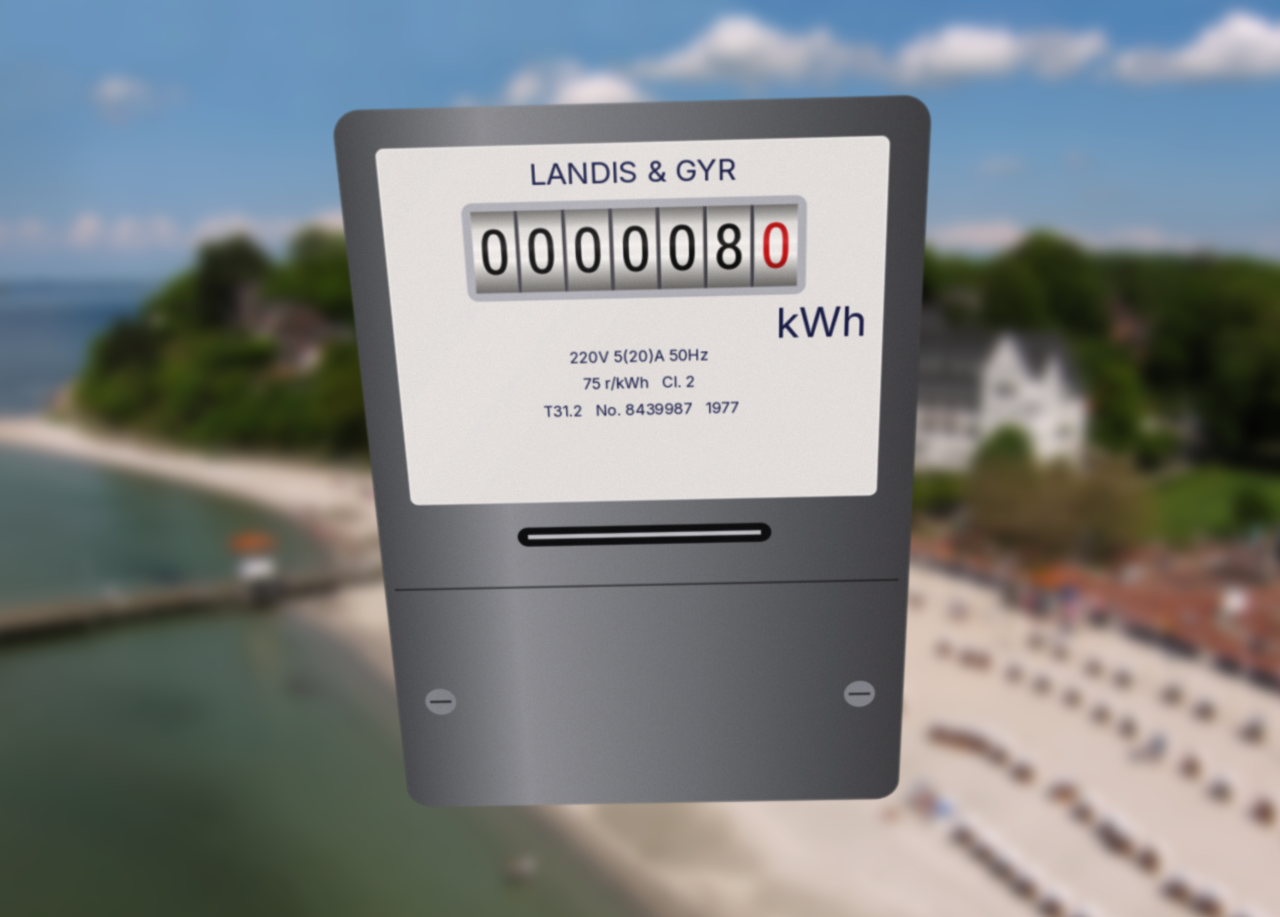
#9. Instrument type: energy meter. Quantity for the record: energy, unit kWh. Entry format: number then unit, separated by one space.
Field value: 8.0 kWh
